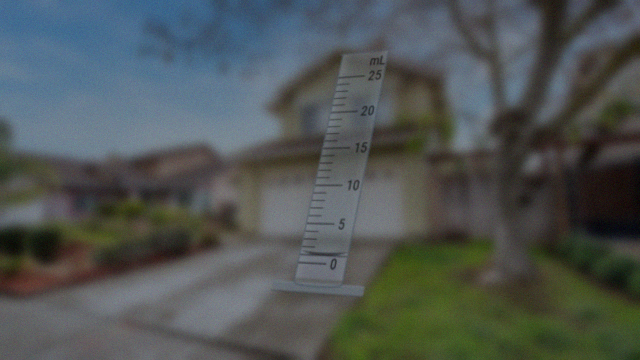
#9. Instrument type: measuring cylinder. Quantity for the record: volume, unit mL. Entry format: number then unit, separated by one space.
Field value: 1 mL
